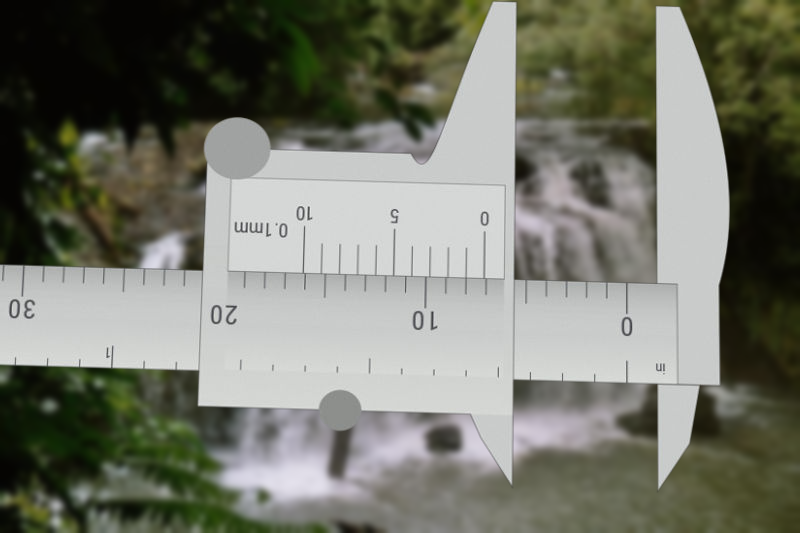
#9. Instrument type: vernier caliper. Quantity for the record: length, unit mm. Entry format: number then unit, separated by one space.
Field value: 7.1 mm
